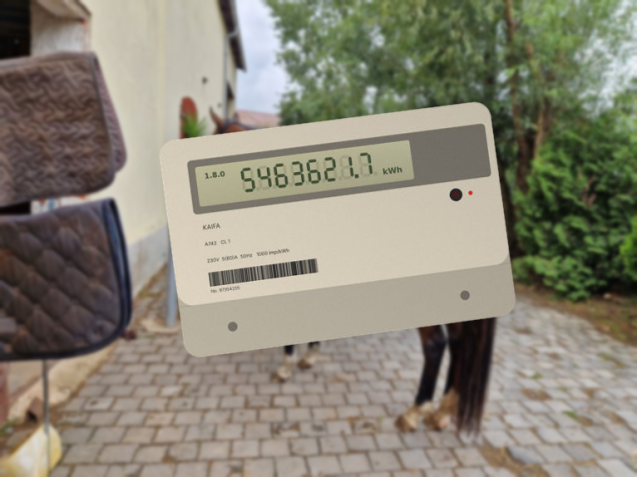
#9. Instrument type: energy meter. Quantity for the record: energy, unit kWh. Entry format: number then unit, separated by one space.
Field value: 5463621.7 kWh
